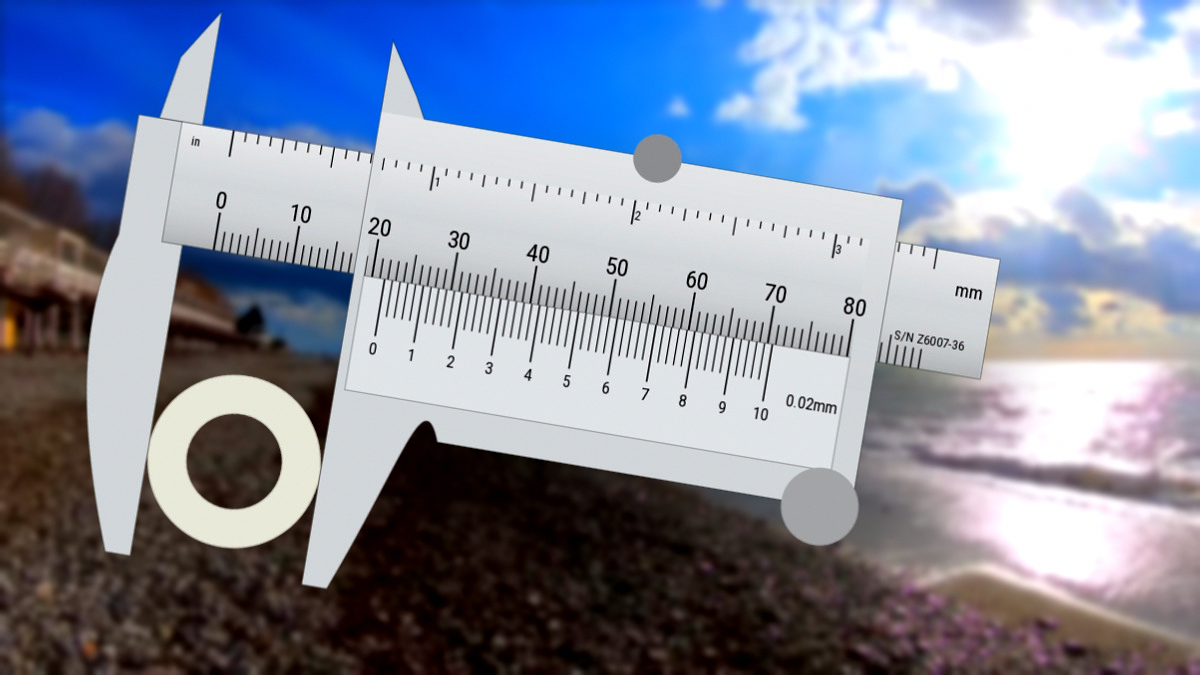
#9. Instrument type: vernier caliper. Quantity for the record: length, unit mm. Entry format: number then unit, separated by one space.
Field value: 21.6 mm
